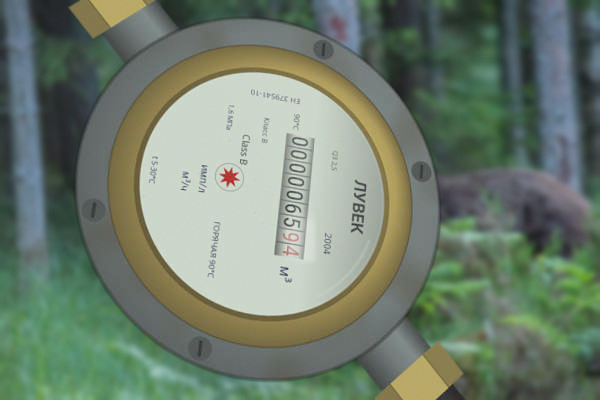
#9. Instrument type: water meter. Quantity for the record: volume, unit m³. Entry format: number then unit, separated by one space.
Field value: 65.94 m³
